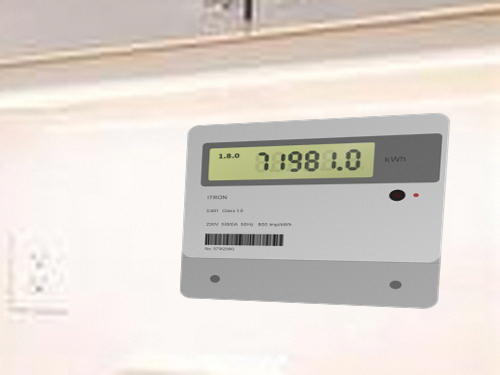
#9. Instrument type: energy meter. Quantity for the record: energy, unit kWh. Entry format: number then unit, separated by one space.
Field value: 71981.0 kWh
